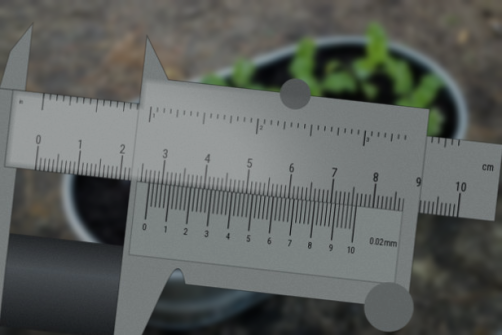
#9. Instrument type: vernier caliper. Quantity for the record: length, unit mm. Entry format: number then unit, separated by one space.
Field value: 27.0 mm
